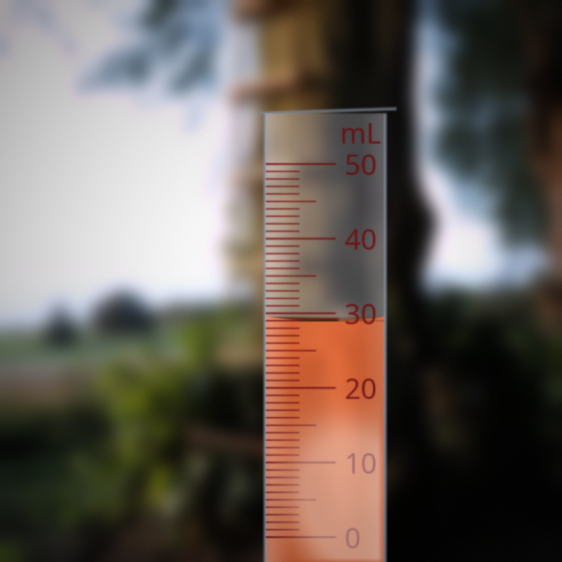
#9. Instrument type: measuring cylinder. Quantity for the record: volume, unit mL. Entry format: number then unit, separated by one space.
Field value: 29 mL
